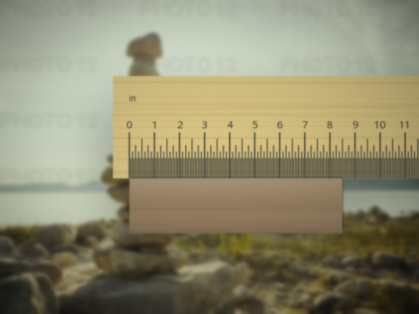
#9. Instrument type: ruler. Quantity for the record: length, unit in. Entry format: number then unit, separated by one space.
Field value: 8.5 in
